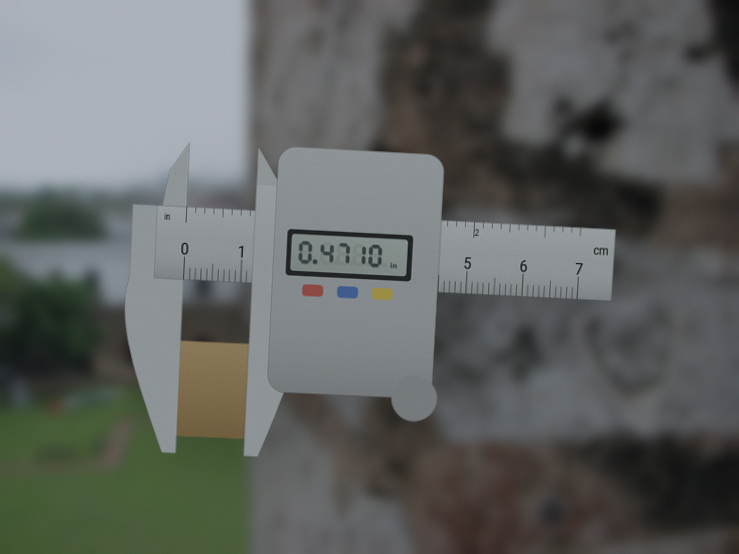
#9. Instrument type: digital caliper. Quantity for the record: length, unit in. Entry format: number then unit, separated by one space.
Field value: 0.4710 in
